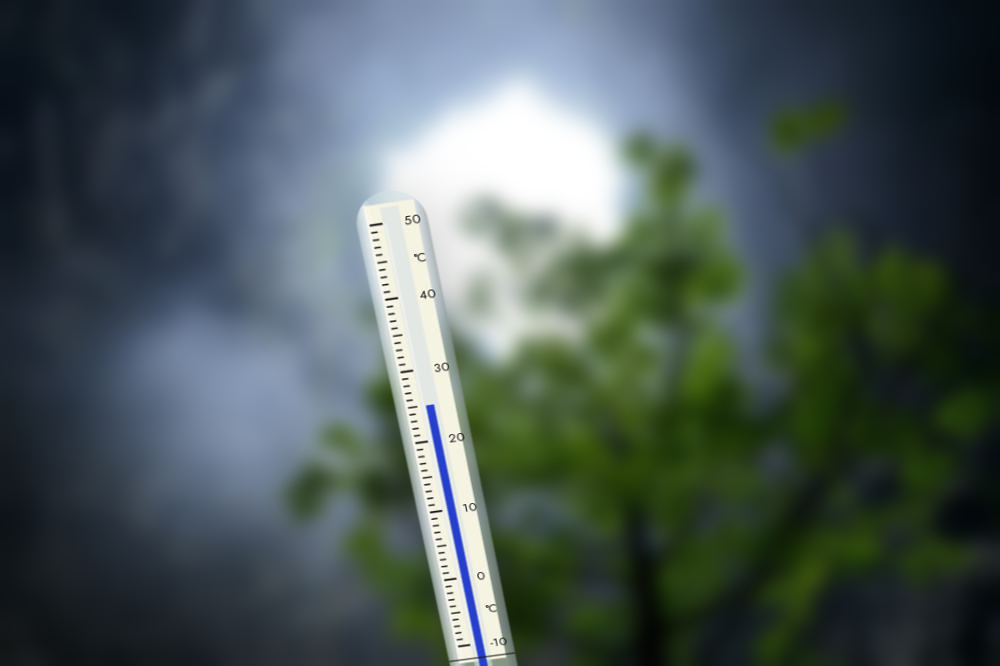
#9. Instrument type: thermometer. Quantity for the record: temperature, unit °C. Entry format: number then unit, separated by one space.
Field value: 25 °C
